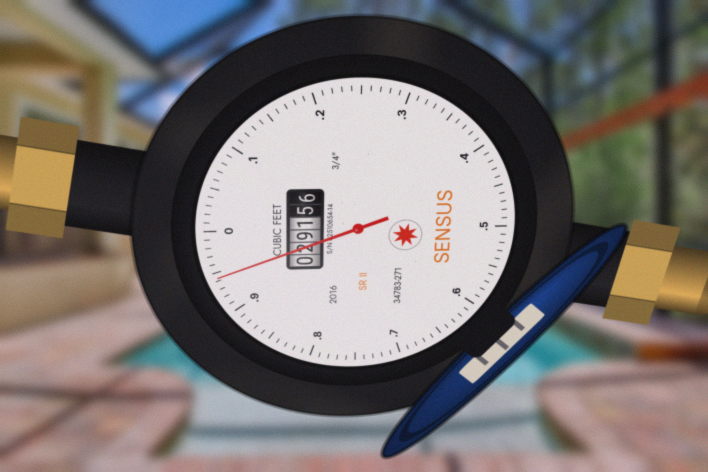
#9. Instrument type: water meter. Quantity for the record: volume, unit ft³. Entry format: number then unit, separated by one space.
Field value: 29155.94 ft³
